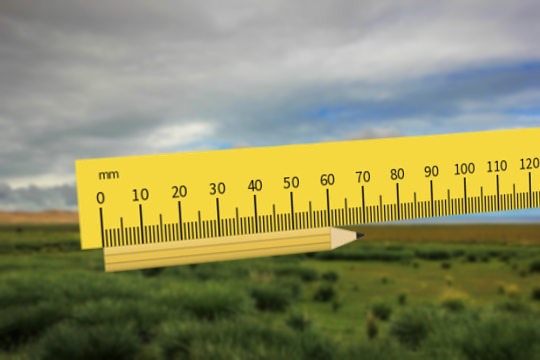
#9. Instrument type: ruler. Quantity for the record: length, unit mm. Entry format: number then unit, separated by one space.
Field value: 70 mm
